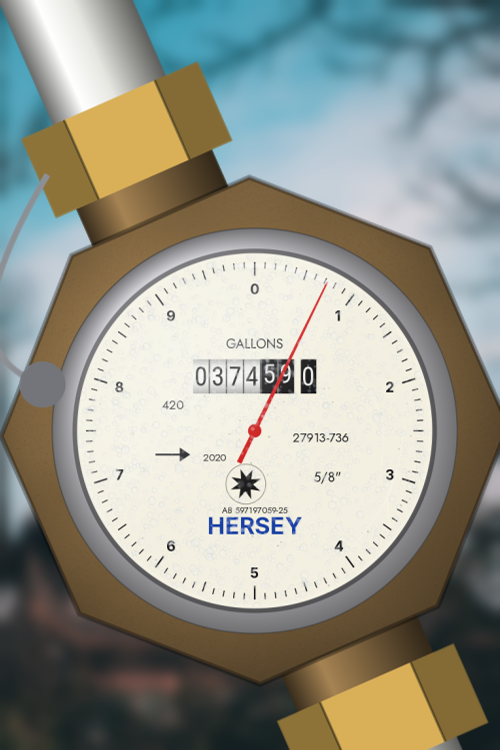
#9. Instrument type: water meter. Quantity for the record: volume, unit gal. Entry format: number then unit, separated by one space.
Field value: 374590.7 gal
